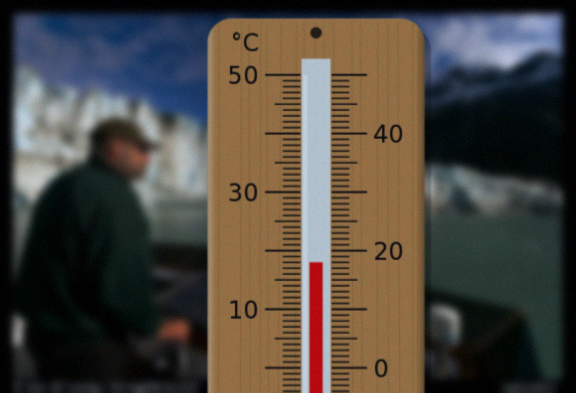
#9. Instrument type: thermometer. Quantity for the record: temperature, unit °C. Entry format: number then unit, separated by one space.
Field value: 18 °C
